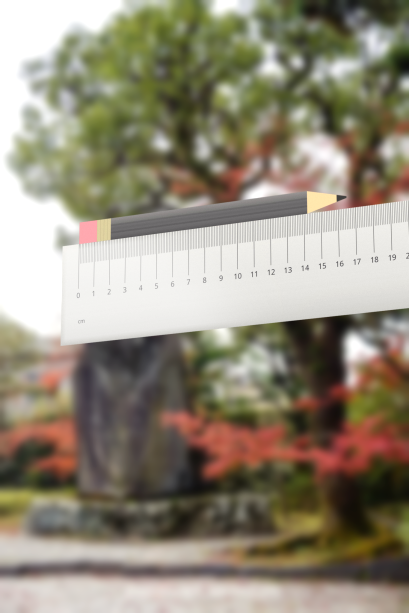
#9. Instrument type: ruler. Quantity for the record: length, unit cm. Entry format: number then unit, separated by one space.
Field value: 16.5 cm
